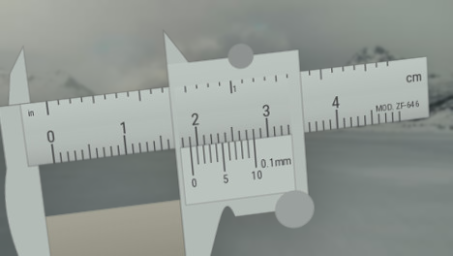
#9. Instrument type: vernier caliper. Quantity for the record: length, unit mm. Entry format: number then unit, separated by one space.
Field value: 19.0 mm
